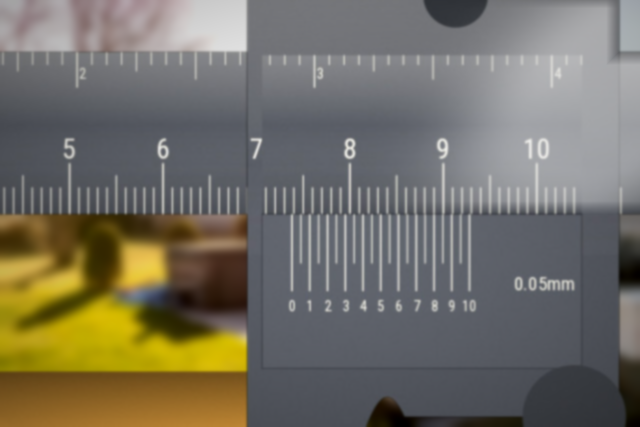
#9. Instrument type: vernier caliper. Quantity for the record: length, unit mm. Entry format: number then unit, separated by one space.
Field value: 73.8 mm
